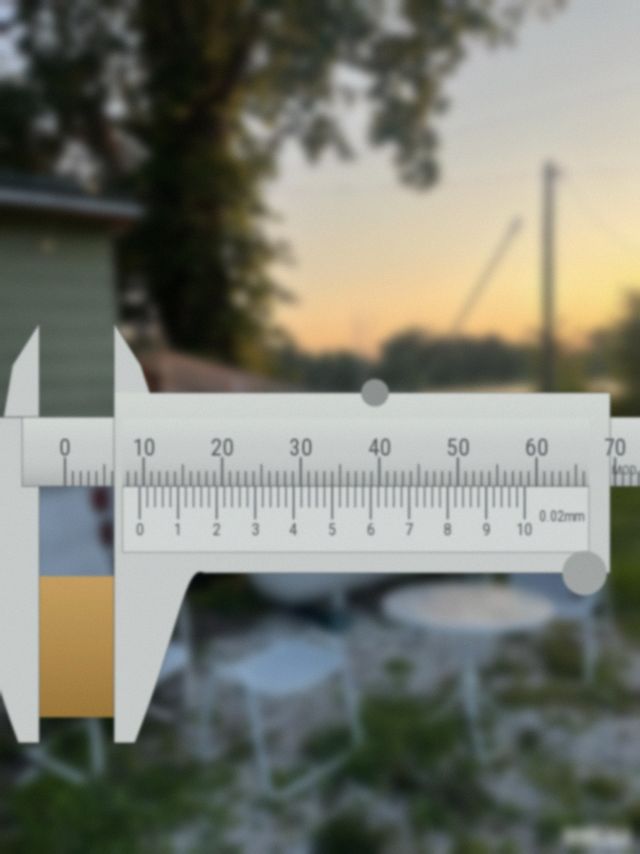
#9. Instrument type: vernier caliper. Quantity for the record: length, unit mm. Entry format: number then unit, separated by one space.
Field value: 9.5 mm
